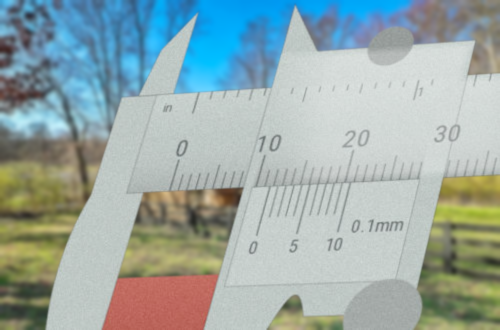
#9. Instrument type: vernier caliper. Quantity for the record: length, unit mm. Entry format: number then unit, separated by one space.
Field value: 11.6 mm
